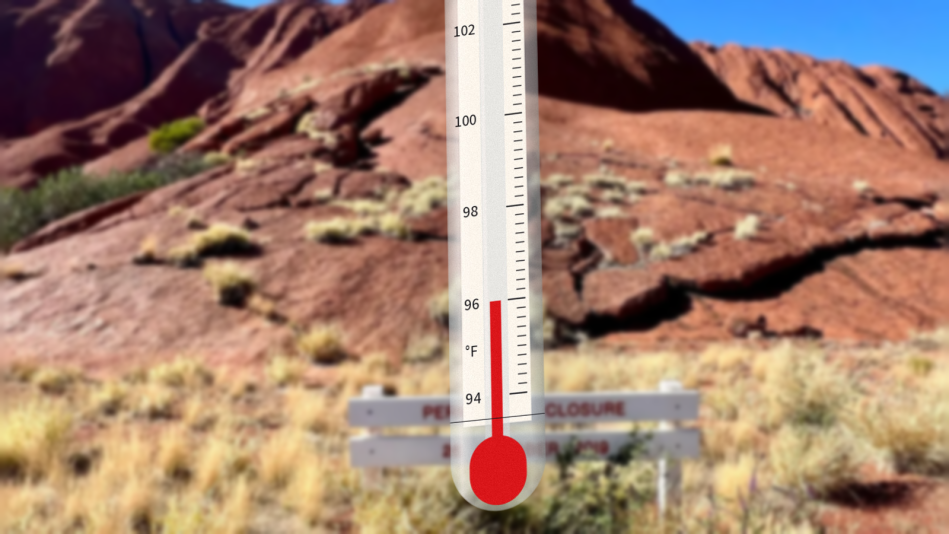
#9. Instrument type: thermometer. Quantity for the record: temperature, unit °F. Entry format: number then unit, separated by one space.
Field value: 96 °F
